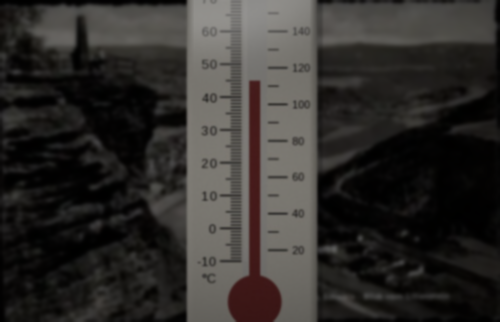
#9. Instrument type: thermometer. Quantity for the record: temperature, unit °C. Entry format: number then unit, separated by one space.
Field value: 45 °C
